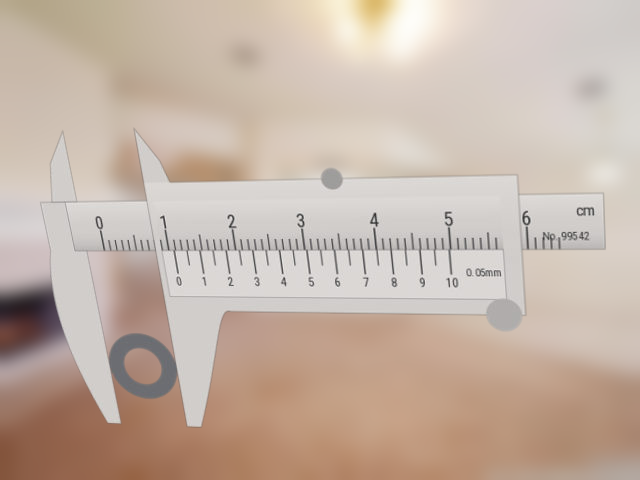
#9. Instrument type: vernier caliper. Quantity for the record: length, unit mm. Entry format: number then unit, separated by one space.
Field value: 10.8 mm
